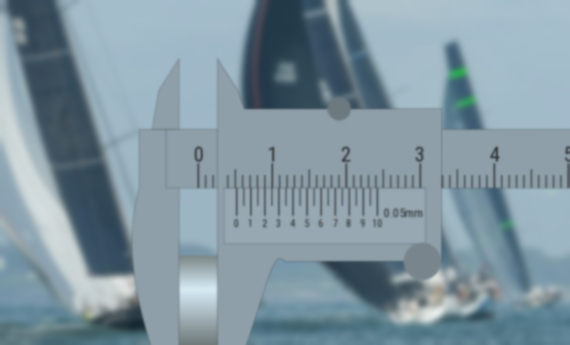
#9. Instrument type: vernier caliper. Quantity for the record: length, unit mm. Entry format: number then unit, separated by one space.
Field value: 5.2 mm
